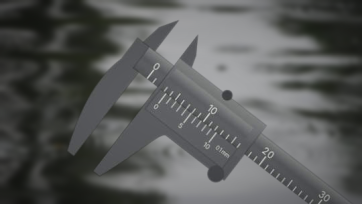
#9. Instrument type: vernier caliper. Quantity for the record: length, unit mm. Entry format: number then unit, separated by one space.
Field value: 3.4 mm
